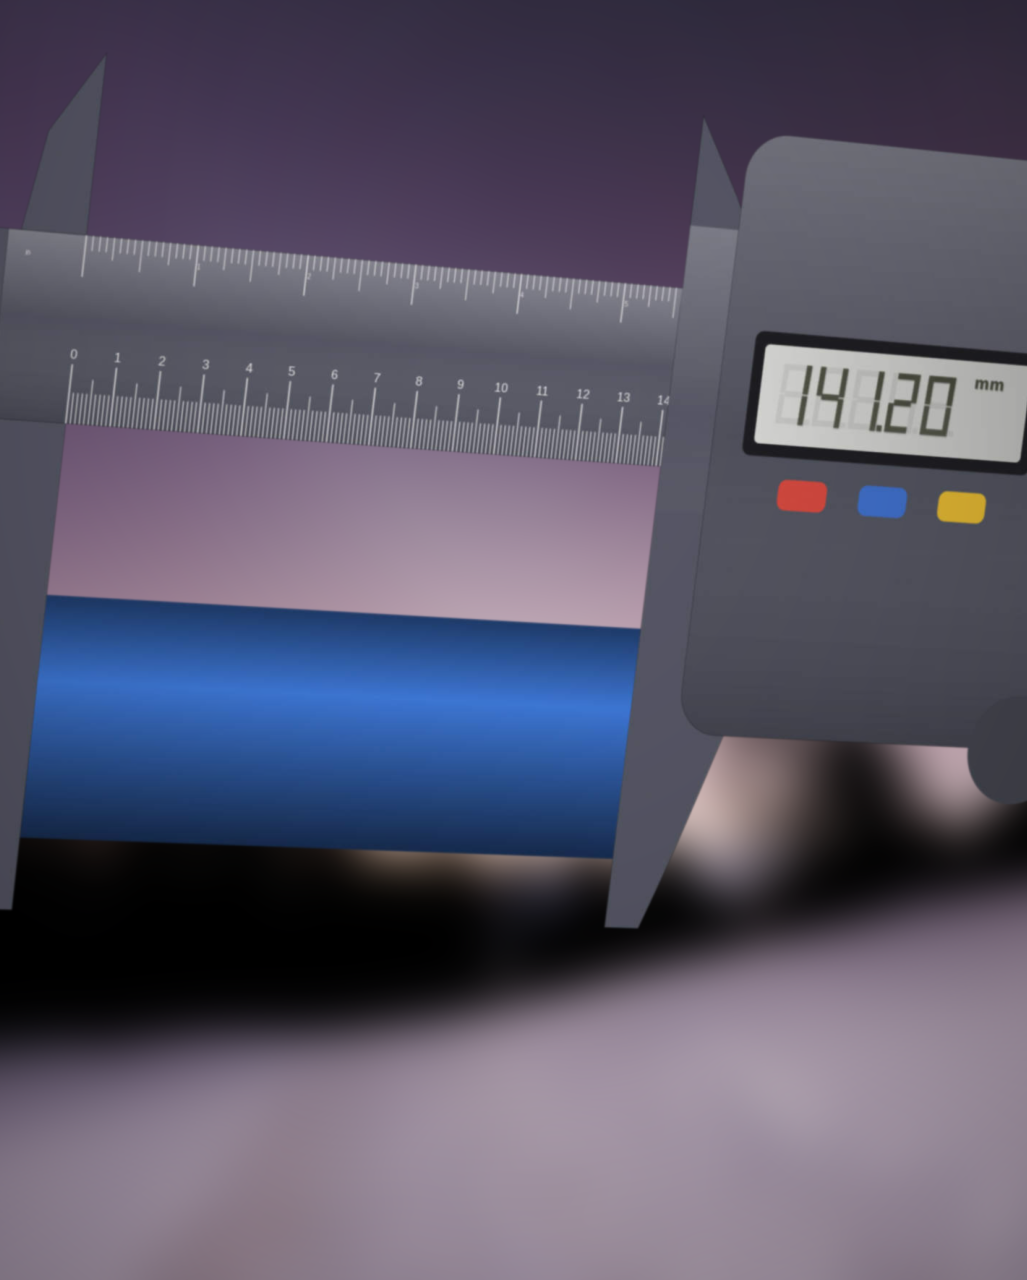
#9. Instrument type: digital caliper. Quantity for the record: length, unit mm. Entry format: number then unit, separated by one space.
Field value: 141.20 mm
